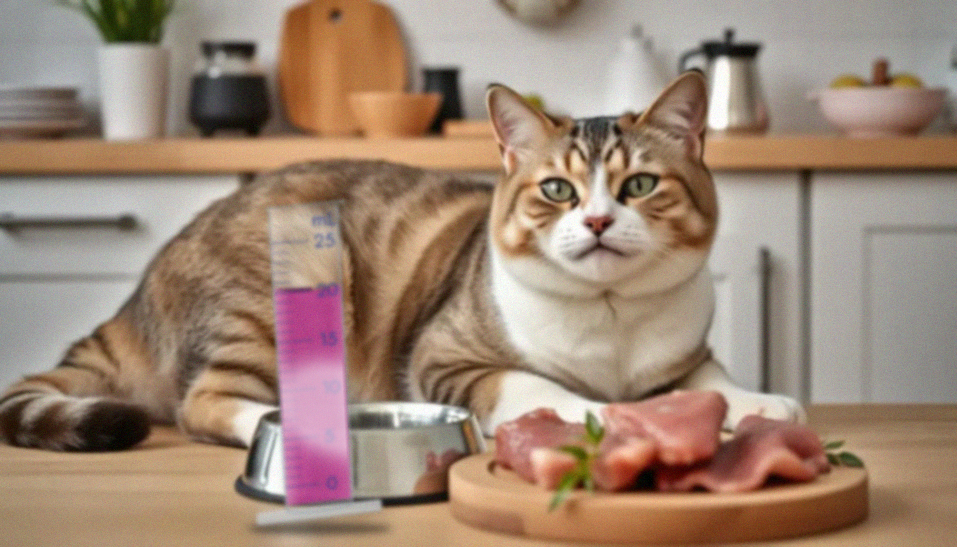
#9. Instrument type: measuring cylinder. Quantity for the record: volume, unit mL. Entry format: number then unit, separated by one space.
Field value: 20 mL
